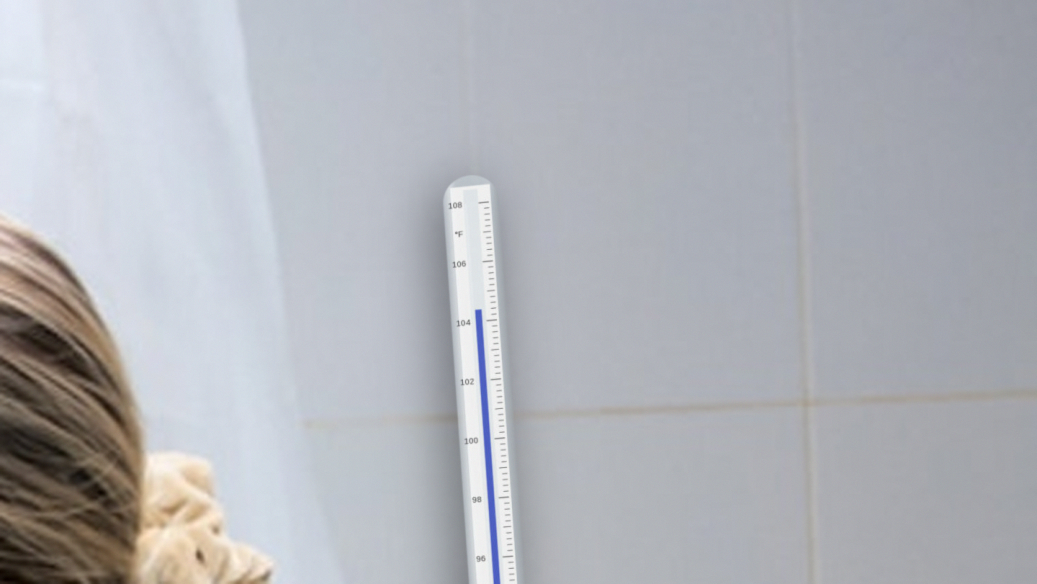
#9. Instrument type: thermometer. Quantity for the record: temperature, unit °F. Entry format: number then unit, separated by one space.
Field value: 104.4 °F
